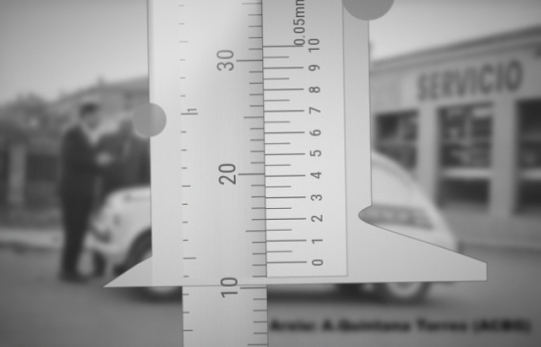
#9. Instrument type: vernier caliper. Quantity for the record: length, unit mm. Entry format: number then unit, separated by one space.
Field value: 12.2 mm
